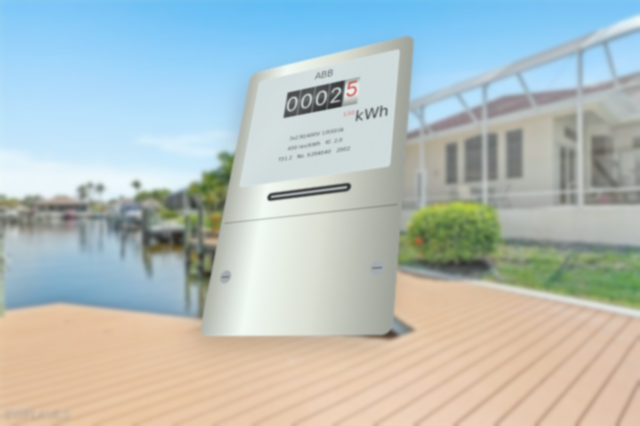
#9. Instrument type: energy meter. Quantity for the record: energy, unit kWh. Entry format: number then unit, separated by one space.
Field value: 2.5 kWh
